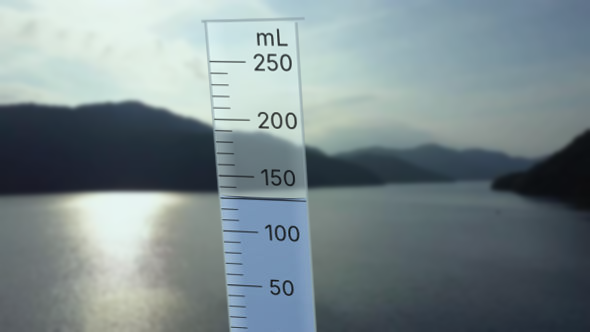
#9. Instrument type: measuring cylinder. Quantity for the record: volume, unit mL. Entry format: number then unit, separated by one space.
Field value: 130 mL
